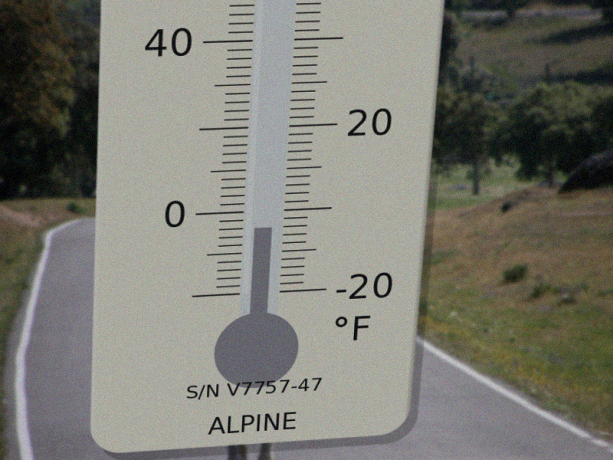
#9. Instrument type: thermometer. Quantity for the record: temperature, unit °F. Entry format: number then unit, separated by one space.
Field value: -4 °F
